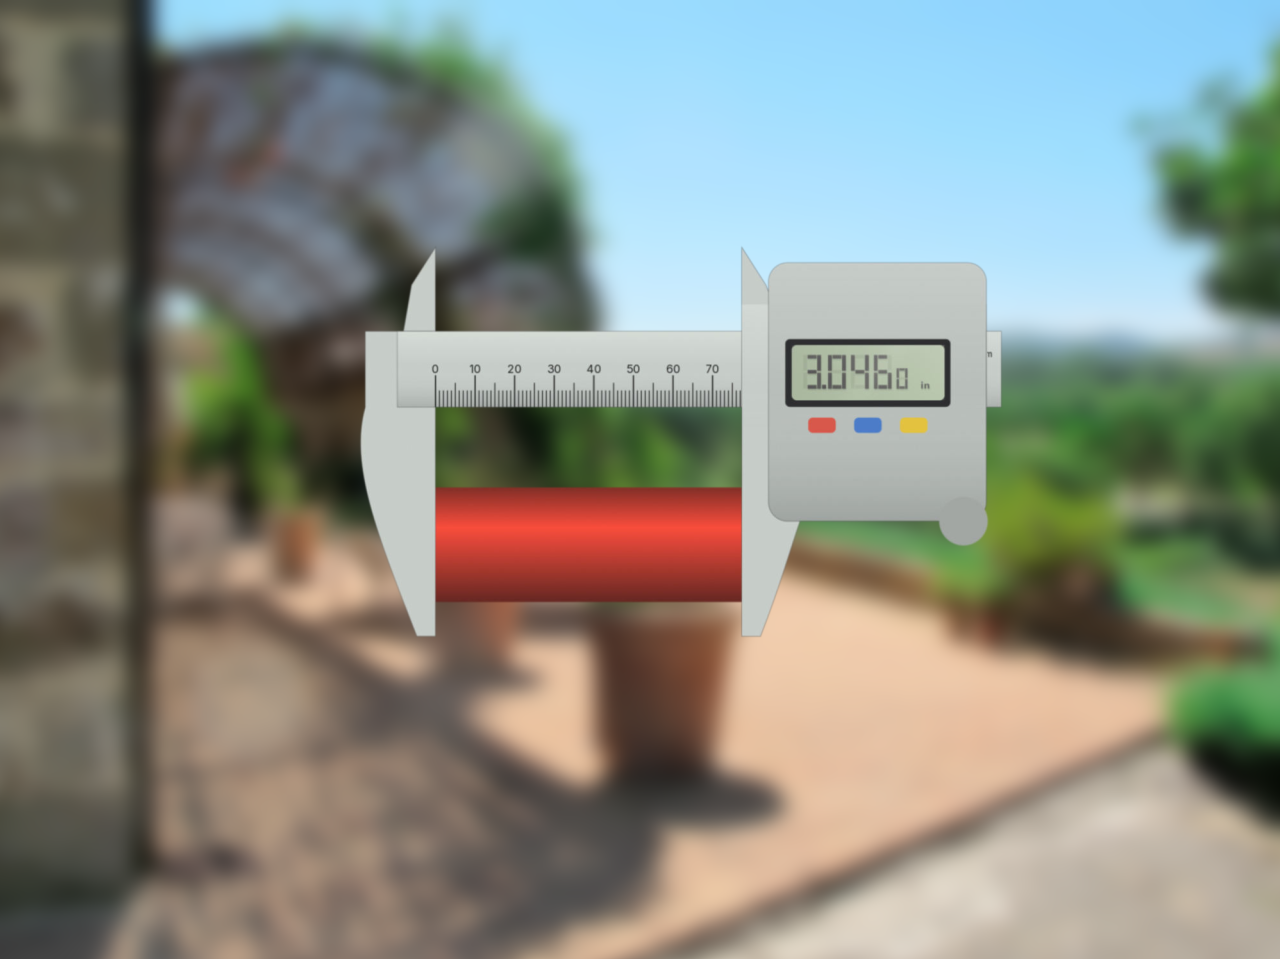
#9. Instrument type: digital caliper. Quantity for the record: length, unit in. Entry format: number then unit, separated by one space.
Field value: 3.0460 in
